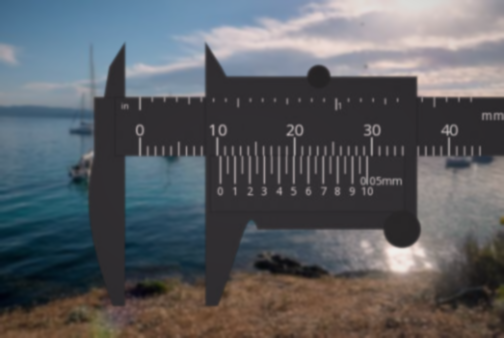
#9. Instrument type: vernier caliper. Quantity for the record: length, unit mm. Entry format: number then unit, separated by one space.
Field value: 10.4 mm
